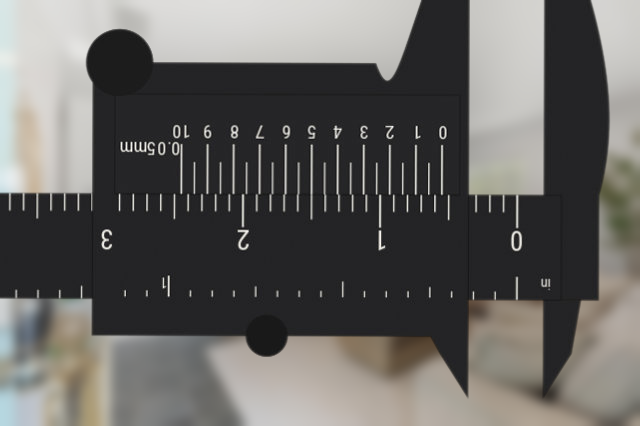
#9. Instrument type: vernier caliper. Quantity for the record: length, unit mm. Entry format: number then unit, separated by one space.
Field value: 5.5 mm
